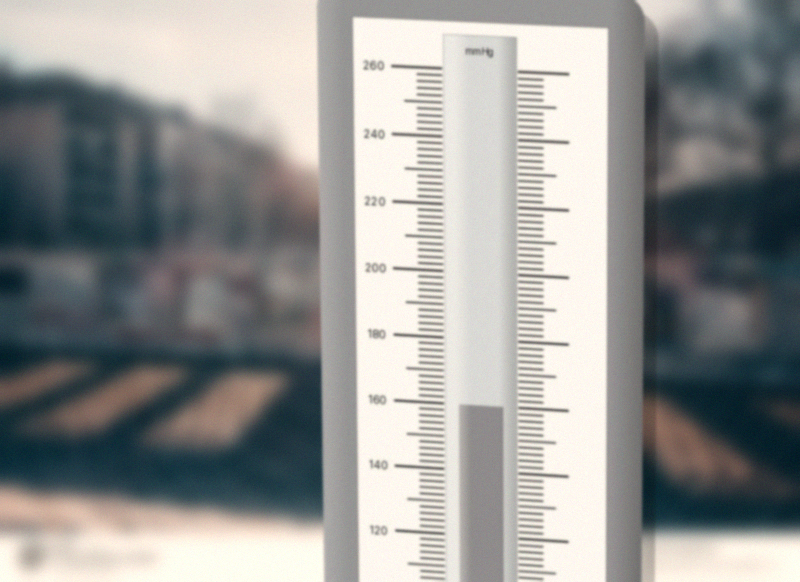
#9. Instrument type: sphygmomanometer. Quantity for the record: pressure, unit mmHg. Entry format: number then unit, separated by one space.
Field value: 160 mmHg
